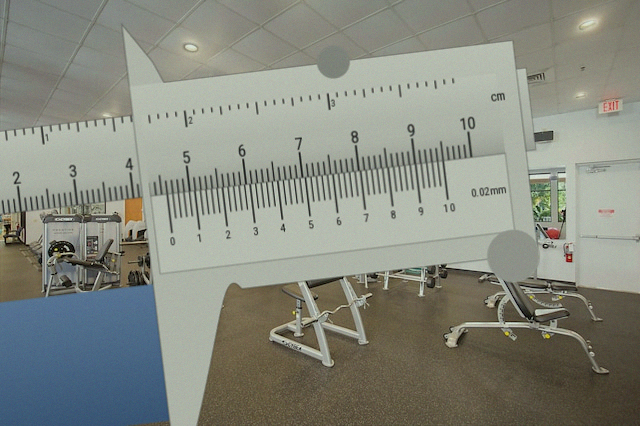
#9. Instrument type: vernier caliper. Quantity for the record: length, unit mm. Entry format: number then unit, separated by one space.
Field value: 46.0 mm
